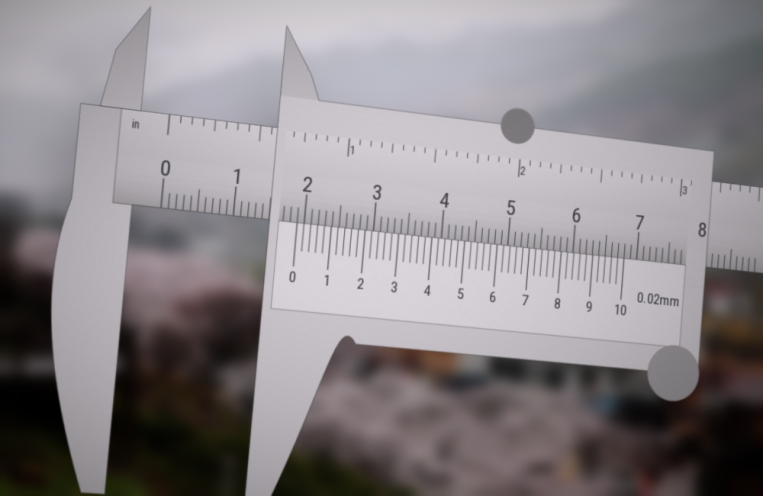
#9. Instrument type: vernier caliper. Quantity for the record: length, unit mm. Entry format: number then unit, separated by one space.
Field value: 19.0 mm
